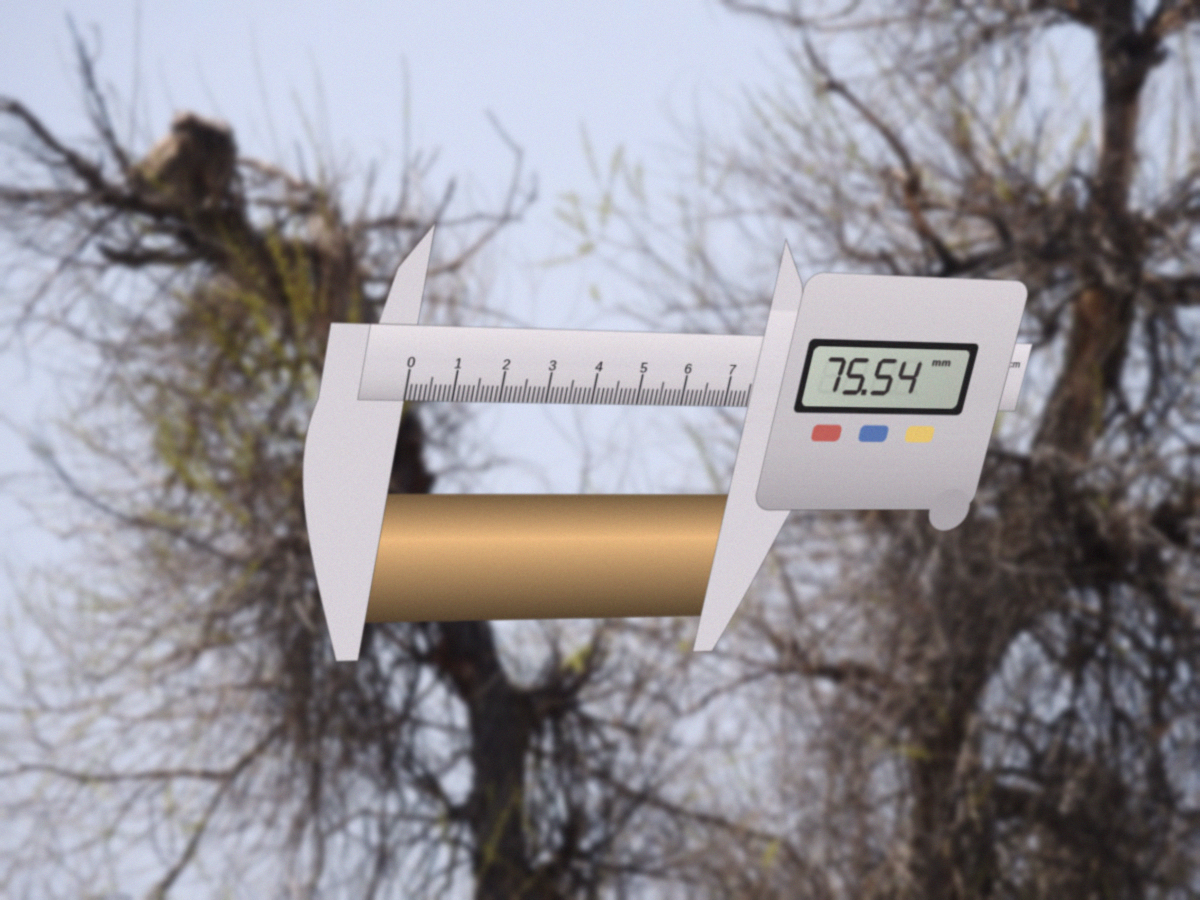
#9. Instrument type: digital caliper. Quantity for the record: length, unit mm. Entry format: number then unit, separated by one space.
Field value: 75.54 mm
